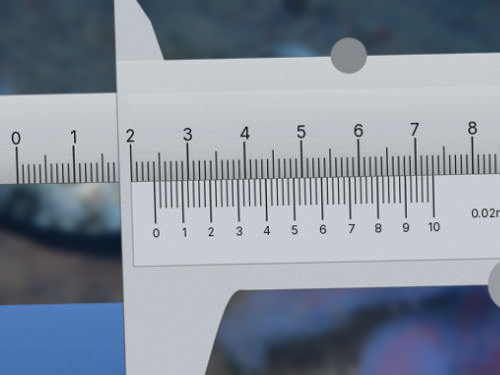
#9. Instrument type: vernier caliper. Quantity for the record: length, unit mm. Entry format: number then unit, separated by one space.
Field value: 24.0 mm
